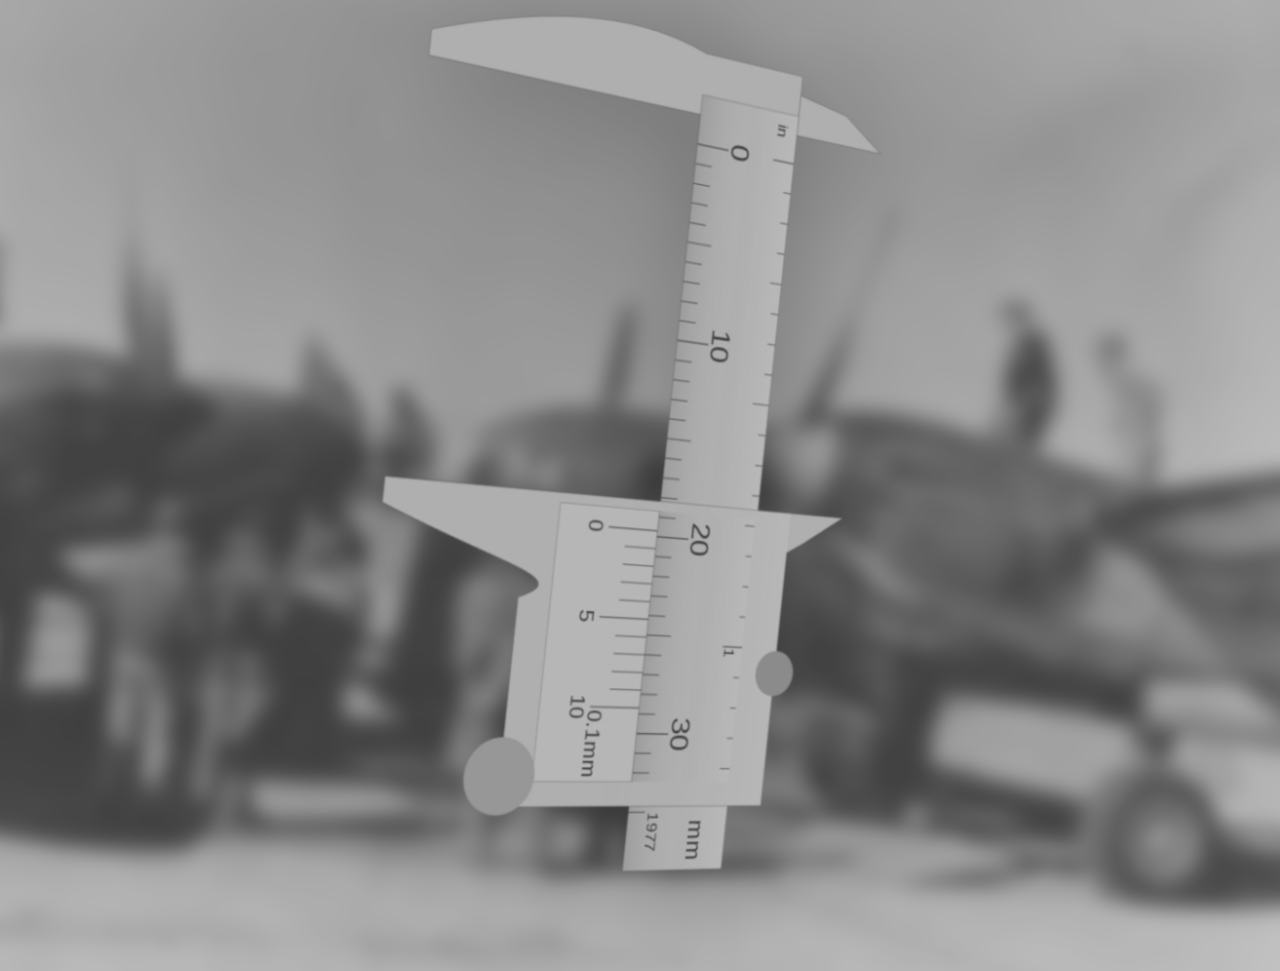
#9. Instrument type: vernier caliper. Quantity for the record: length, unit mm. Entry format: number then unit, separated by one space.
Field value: 19.7 mm
